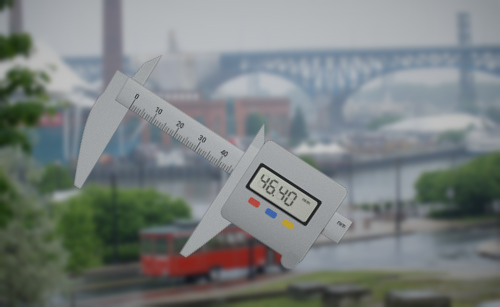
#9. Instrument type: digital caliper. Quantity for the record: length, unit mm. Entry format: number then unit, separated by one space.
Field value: 46.40 mm
